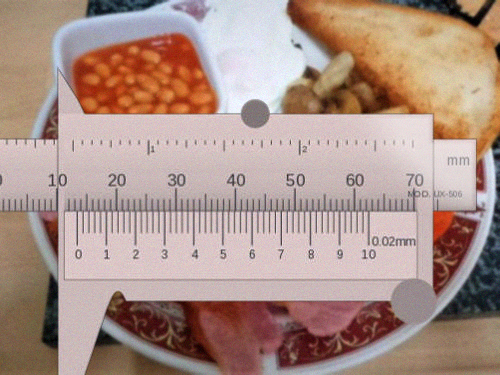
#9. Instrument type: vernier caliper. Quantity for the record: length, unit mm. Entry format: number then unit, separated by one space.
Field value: 13.4 mm
